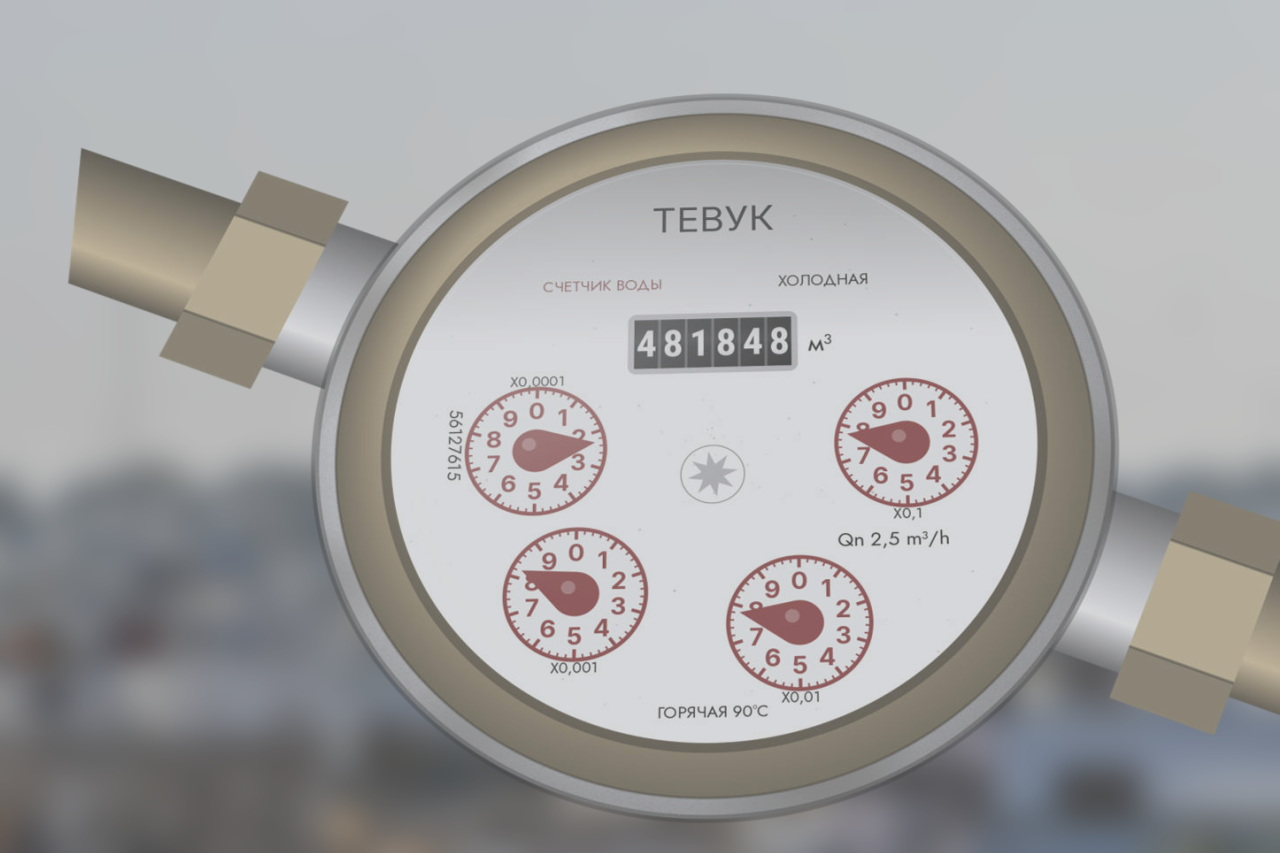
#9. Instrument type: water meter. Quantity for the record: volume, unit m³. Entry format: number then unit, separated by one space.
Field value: 481848.7782 m³
